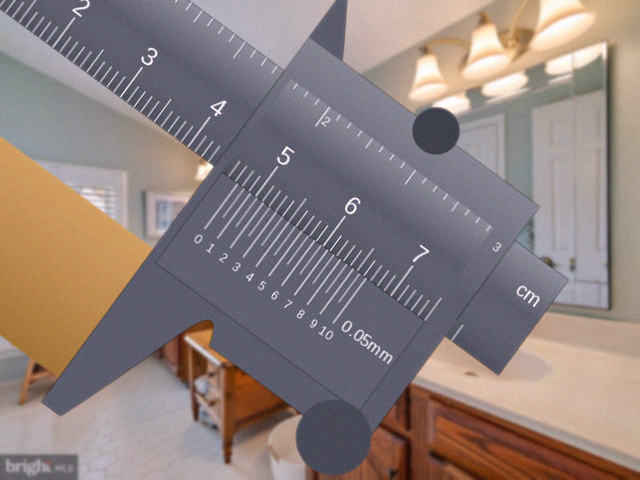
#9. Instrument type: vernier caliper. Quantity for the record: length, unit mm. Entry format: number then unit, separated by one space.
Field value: 47.4 mm
